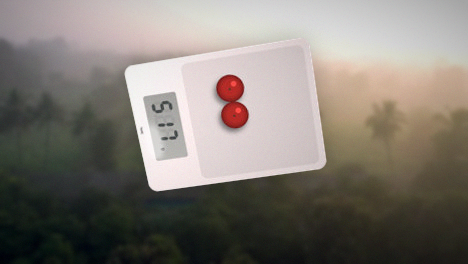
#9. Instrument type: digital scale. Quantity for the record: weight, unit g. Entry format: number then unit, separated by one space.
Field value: 517 g
